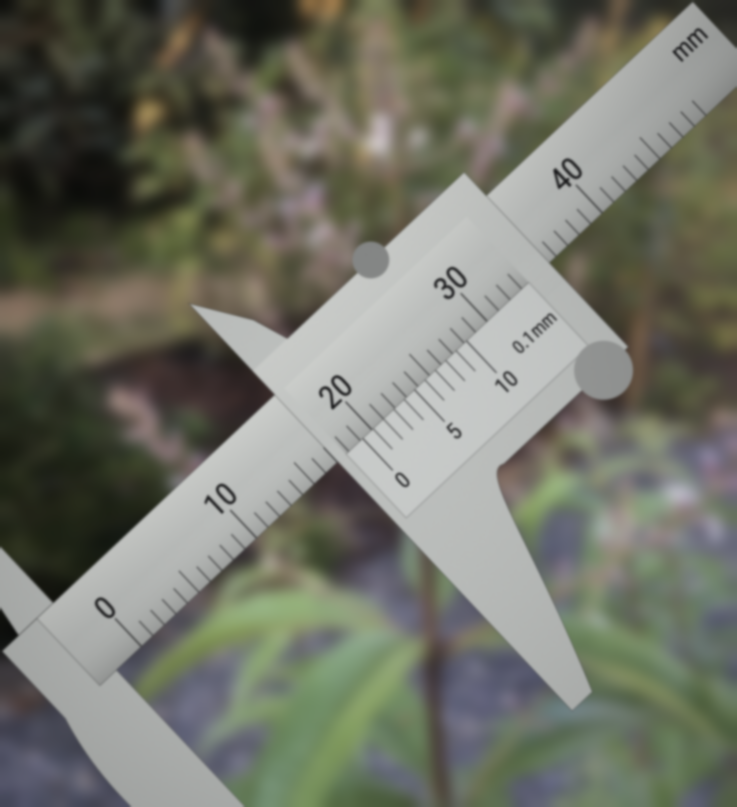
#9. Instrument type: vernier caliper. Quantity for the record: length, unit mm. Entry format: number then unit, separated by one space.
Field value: 19.2 mm
